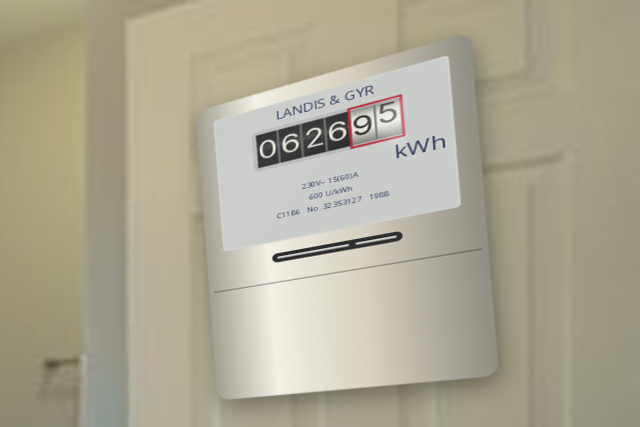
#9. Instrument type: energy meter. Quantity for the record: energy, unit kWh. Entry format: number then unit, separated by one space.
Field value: 626.95 kWh
